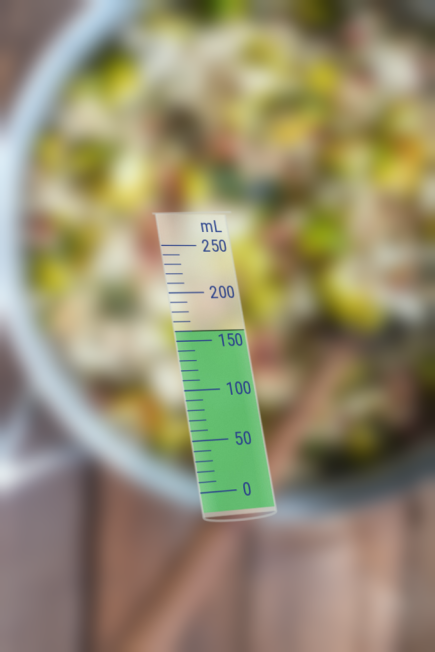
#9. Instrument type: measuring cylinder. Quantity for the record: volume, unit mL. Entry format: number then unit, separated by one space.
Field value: 160 mL
